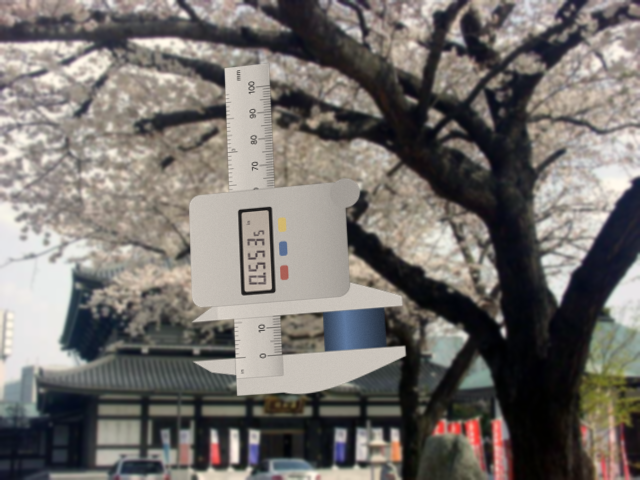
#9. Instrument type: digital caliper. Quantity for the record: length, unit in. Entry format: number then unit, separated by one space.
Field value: 0.5535 in
